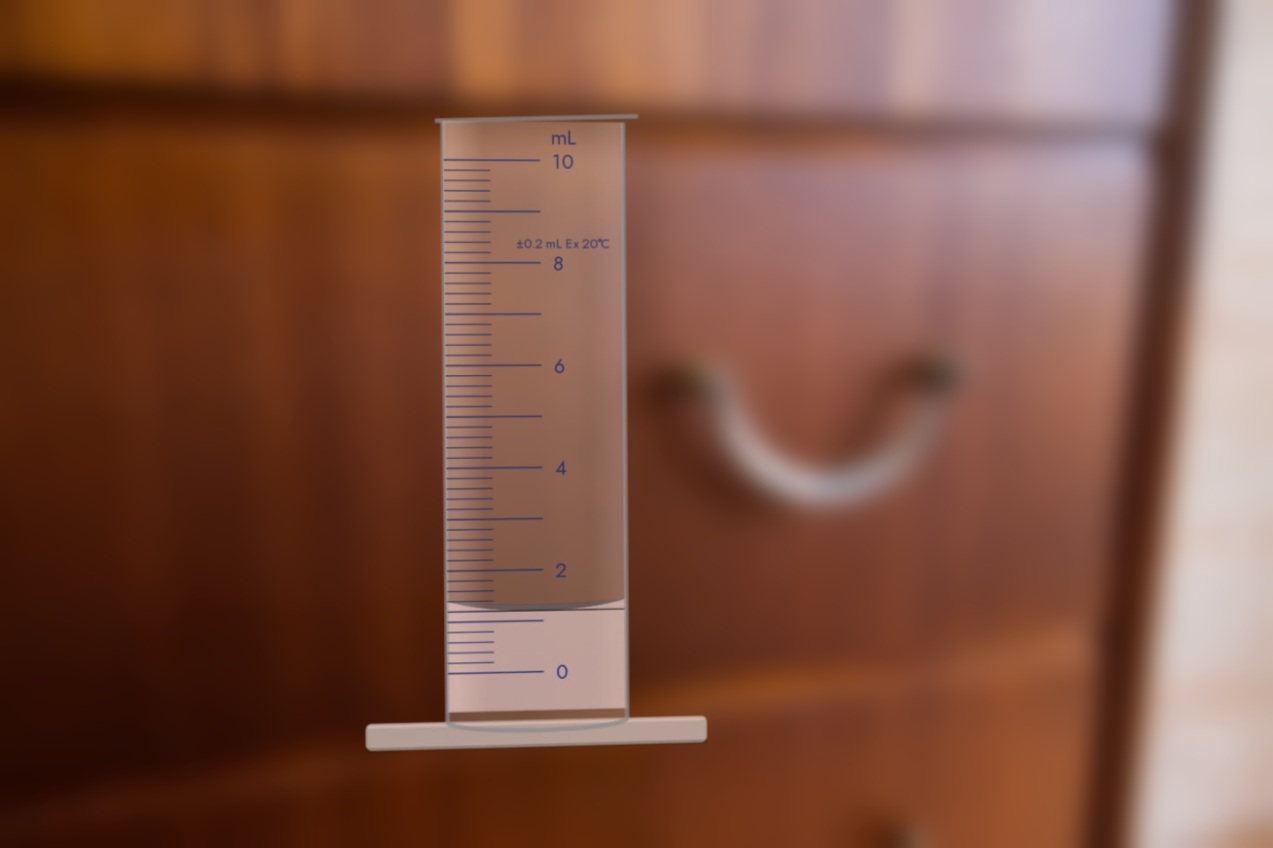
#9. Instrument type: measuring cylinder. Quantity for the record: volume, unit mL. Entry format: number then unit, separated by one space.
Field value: 1.2 mL
